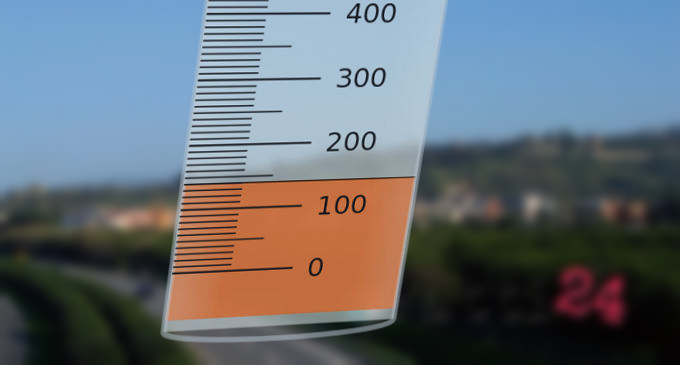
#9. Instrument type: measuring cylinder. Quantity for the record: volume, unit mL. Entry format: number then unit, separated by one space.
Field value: 140 mL
